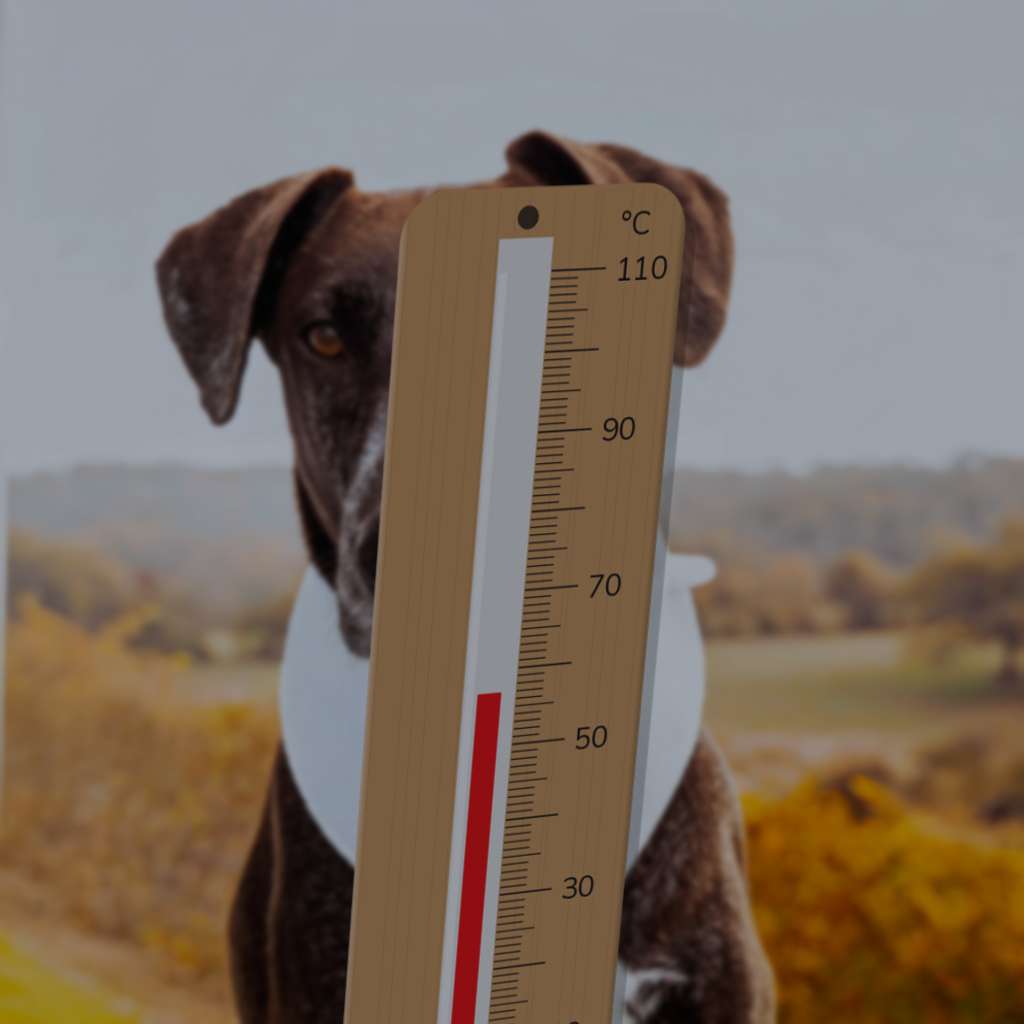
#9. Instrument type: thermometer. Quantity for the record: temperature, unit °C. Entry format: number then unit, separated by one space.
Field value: 57 °C
